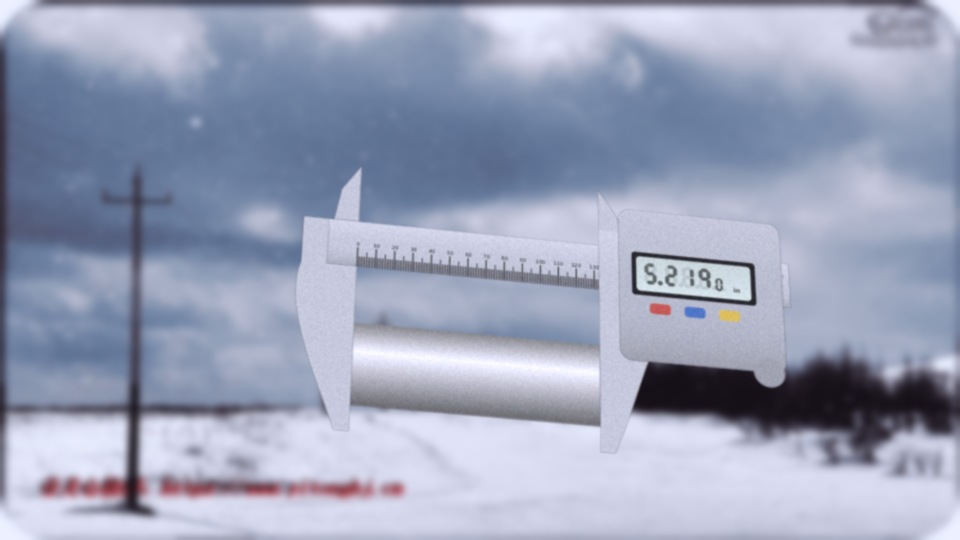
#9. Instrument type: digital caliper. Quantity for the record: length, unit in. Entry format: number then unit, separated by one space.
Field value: 5.2190 in
